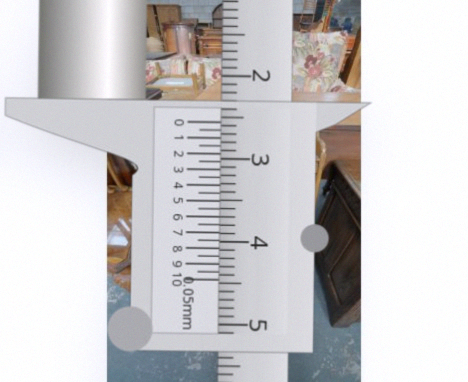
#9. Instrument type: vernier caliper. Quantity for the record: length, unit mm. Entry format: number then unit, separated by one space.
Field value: 25.6 mm
